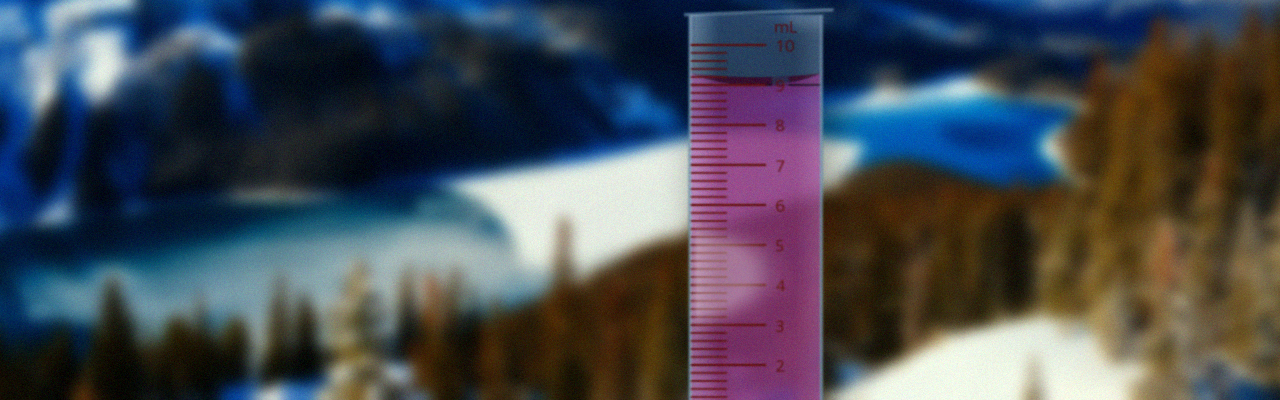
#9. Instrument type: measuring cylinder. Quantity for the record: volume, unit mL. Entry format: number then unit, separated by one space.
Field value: 9 mL
